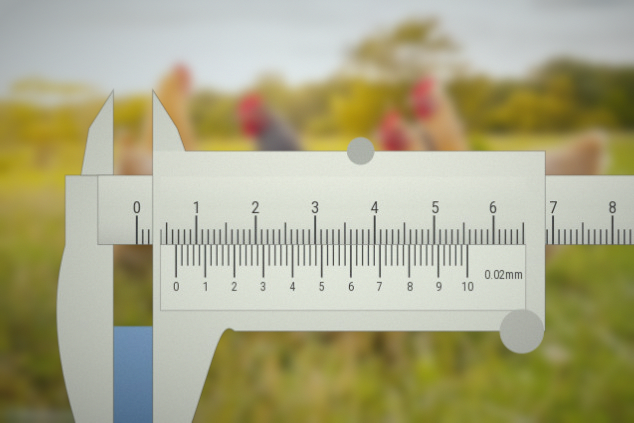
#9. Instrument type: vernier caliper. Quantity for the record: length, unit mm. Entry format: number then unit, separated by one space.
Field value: 6.6 mm
